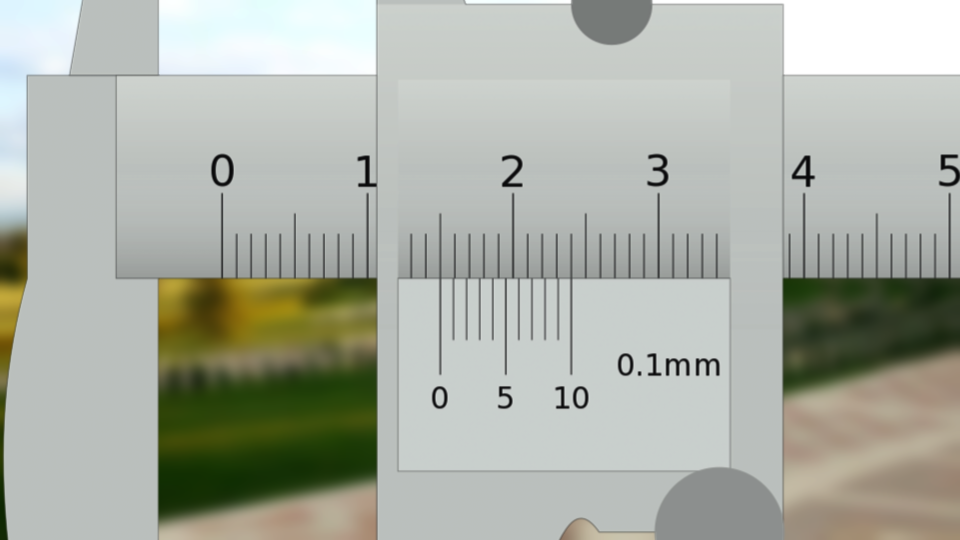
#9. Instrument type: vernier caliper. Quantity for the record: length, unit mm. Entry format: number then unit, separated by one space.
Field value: 15.0 mm
